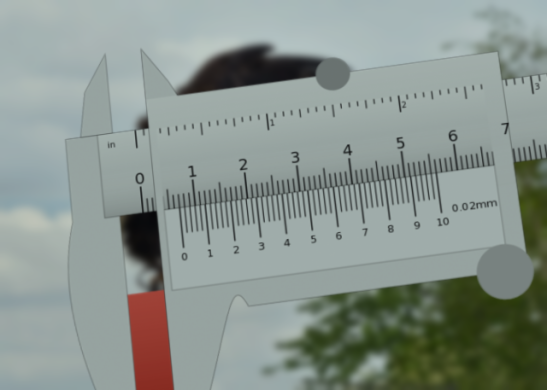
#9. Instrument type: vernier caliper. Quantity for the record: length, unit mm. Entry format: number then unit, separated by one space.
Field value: 7.0 mm
